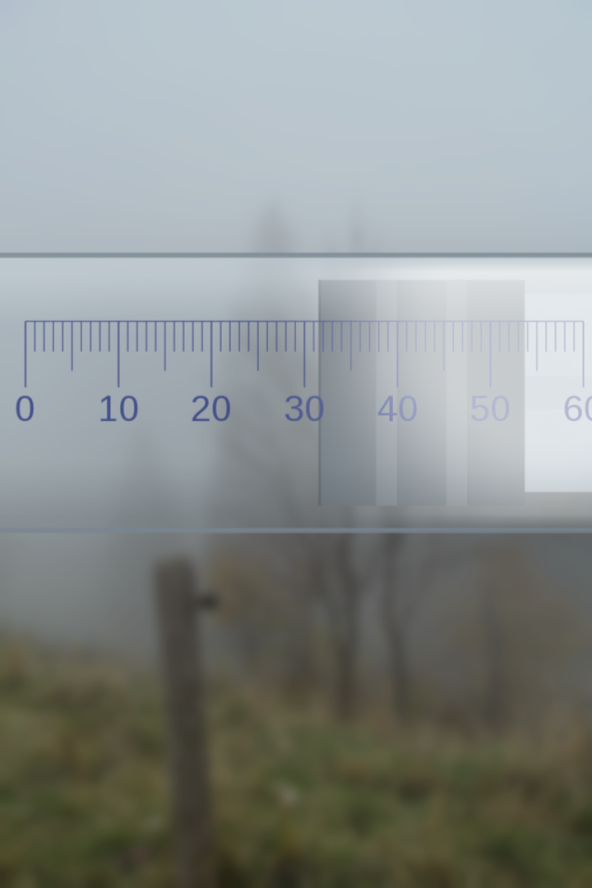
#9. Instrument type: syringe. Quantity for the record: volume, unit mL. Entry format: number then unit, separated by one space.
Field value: 31.5 mL
